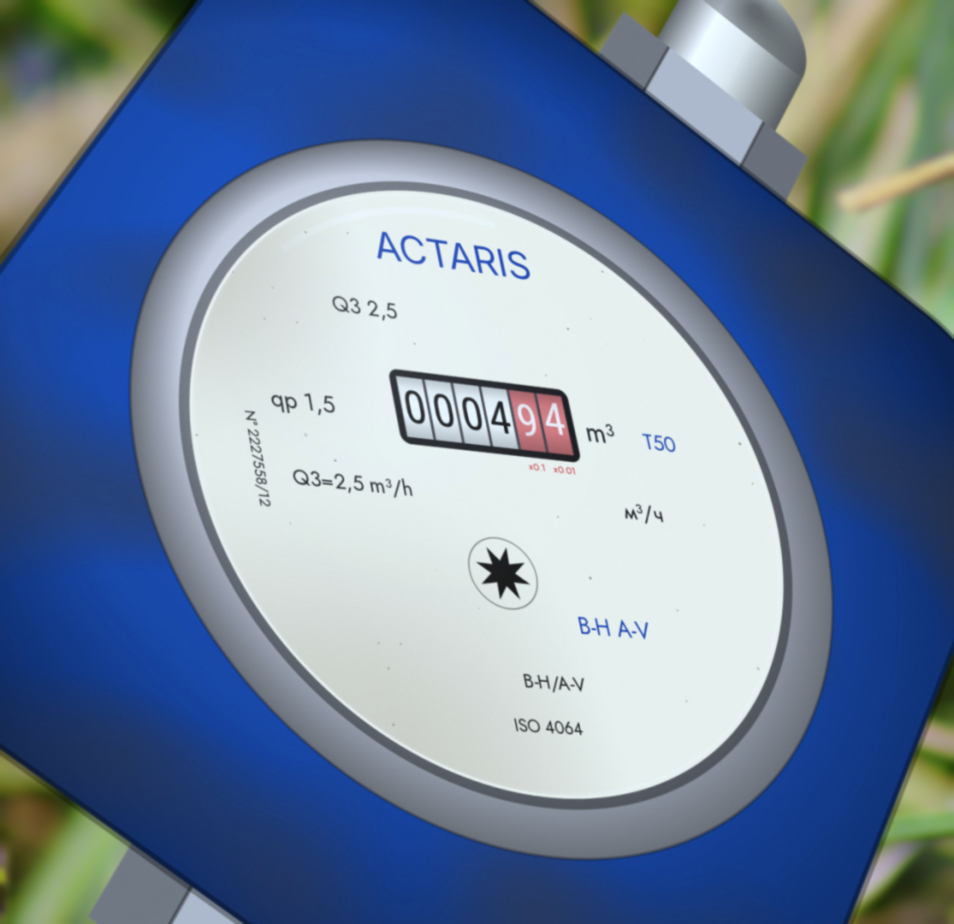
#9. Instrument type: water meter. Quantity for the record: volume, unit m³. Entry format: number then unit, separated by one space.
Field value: 4.94 m³
